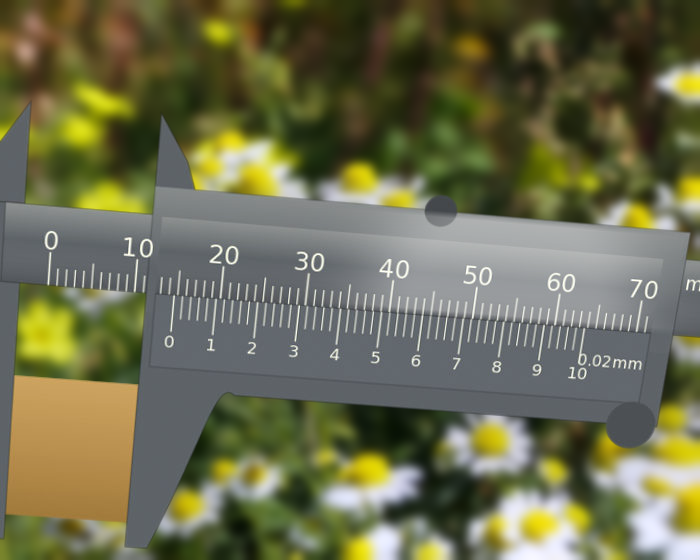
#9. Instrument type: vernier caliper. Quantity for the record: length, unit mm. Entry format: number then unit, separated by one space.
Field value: 14.6 mm
